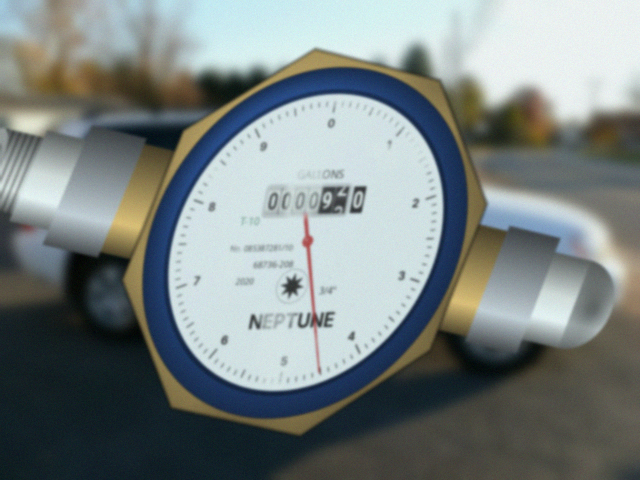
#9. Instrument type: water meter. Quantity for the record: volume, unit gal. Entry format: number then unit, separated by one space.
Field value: 924.5 gal
